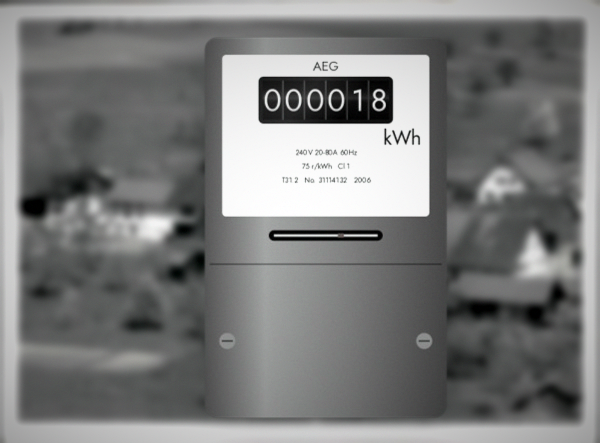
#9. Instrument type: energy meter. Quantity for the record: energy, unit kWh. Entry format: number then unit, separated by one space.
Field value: 18 kWh
